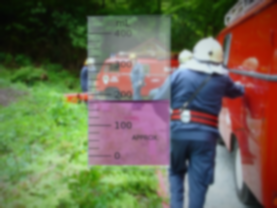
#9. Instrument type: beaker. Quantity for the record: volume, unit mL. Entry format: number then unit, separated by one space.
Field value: 175 mL
